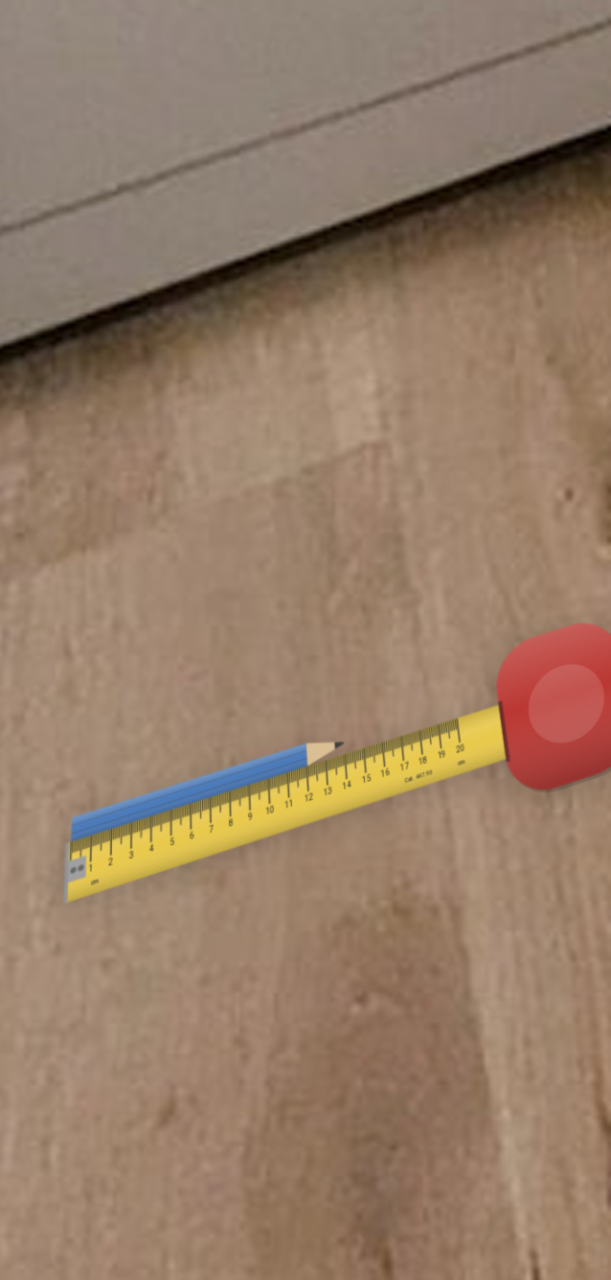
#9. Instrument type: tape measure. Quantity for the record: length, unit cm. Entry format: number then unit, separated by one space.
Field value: 14 cm
